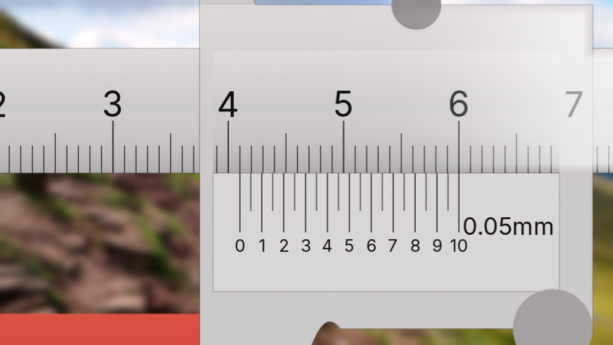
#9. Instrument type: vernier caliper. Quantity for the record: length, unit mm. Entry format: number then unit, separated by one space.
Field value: 41.0 mm
